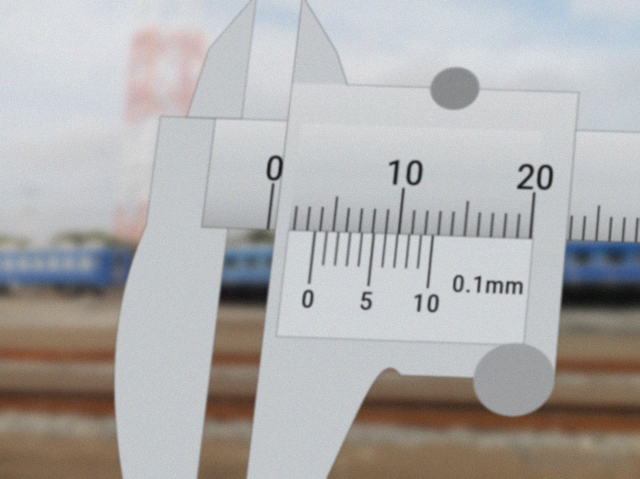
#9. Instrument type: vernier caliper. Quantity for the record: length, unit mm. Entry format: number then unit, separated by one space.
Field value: 3.6 mm
